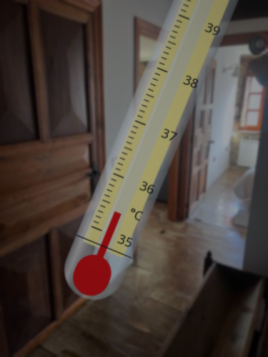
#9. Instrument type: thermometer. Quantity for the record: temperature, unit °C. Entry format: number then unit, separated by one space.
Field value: 35.4 °C
